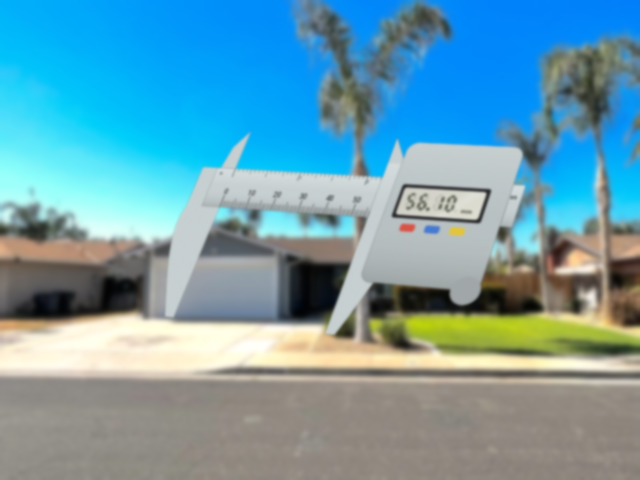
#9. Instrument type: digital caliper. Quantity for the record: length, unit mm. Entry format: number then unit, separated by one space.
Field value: 56.10 mm
